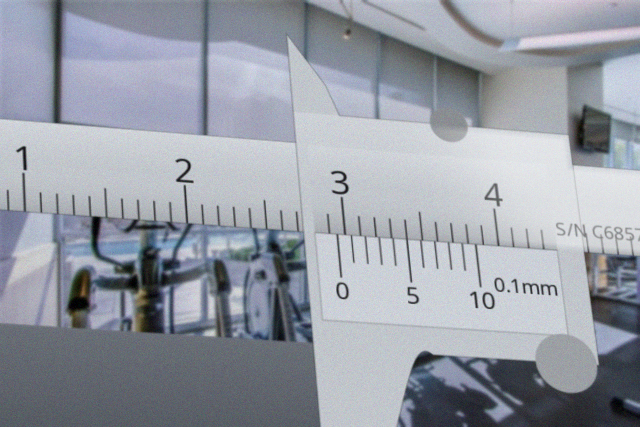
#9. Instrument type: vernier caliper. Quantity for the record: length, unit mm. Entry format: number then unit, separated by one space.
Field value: 29.5 mm
